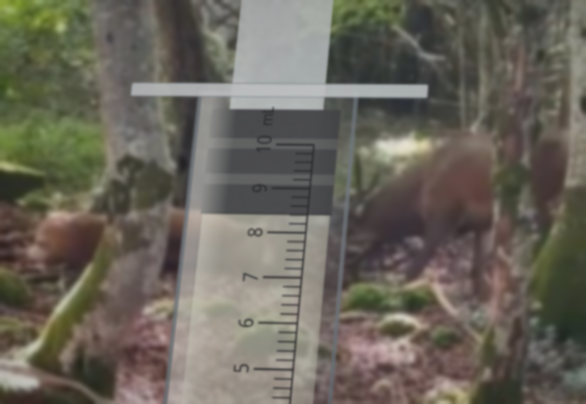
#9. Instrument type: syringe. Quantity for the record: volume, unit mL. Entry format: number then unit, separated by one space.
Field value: 8.4 mL
